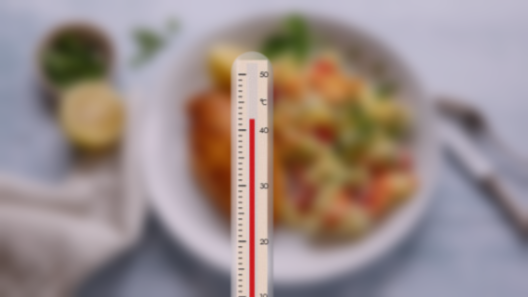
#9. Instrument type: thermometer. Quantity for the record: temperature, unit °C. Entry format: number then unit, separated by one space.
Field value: 42 °C
